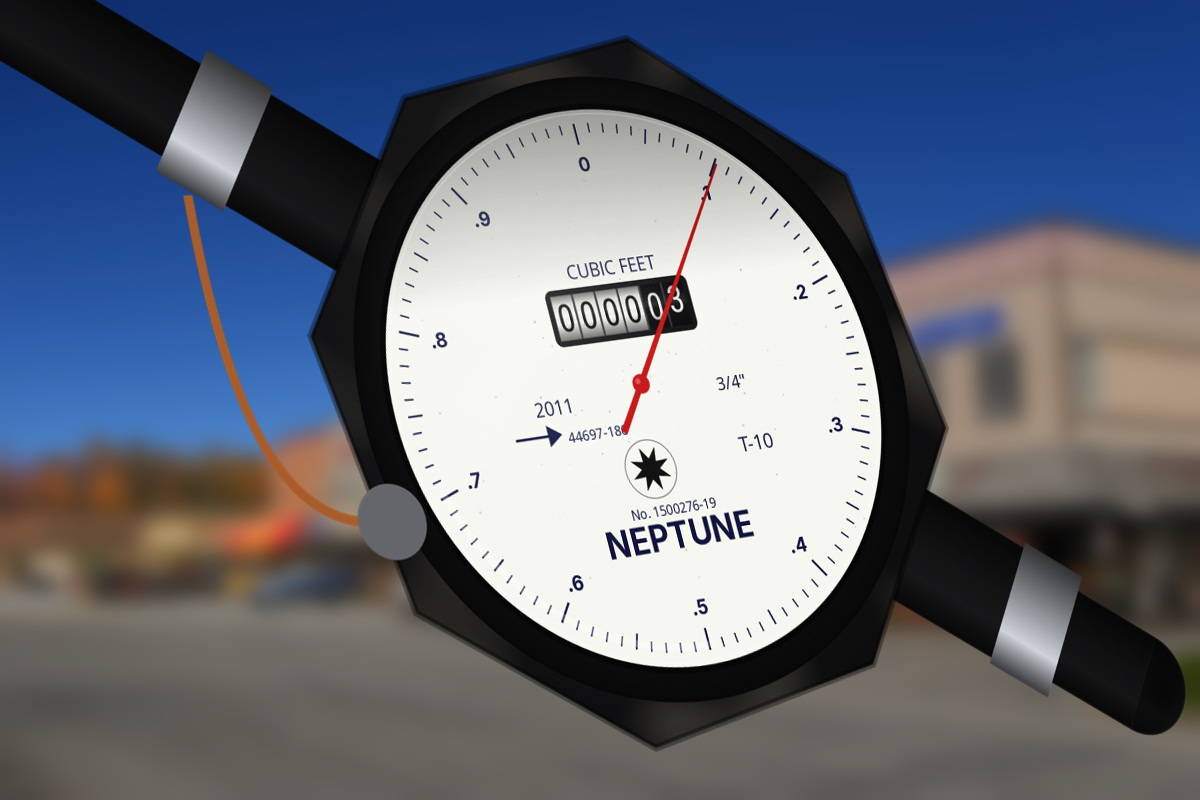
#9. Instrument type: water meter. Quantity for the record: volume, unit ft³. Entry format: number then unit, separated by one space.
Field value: 3.10 ft³
